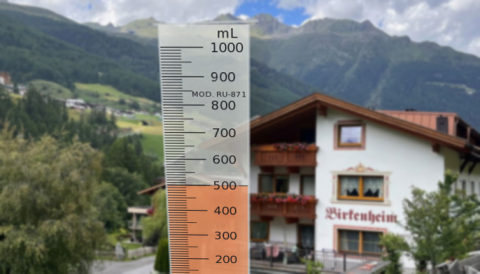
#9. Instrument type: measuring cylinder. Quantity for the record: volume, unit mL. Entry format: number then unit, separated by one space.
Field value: 500 mL
